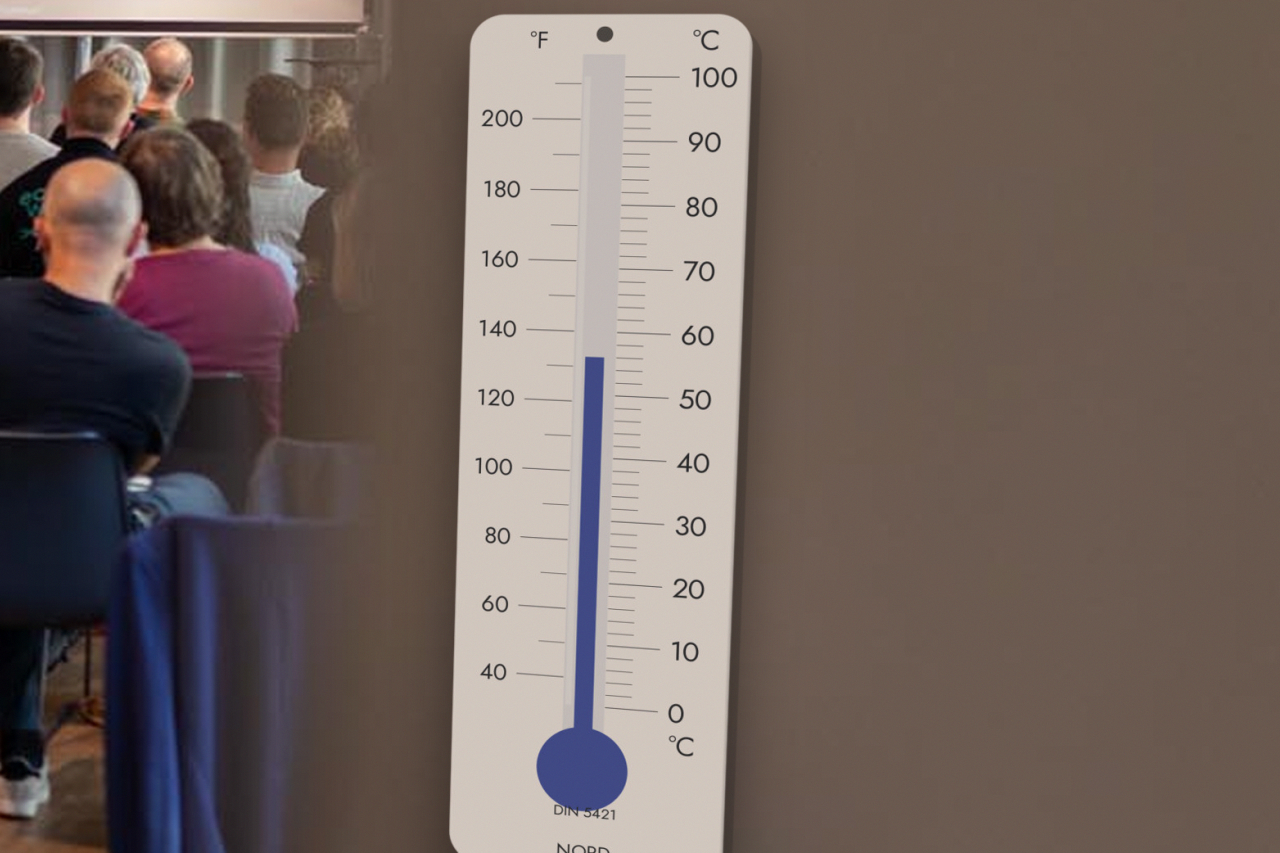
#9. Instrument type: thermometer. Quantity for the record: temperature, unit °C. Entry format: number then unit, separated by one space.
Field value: 56 °C
